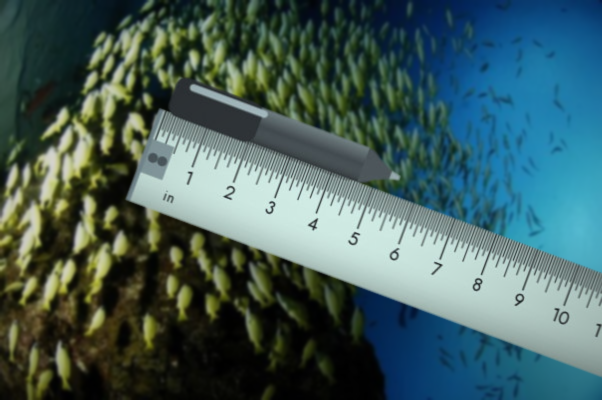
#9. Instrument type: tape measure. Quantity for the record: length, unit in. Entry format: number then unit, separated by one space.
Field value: 5.5 in
